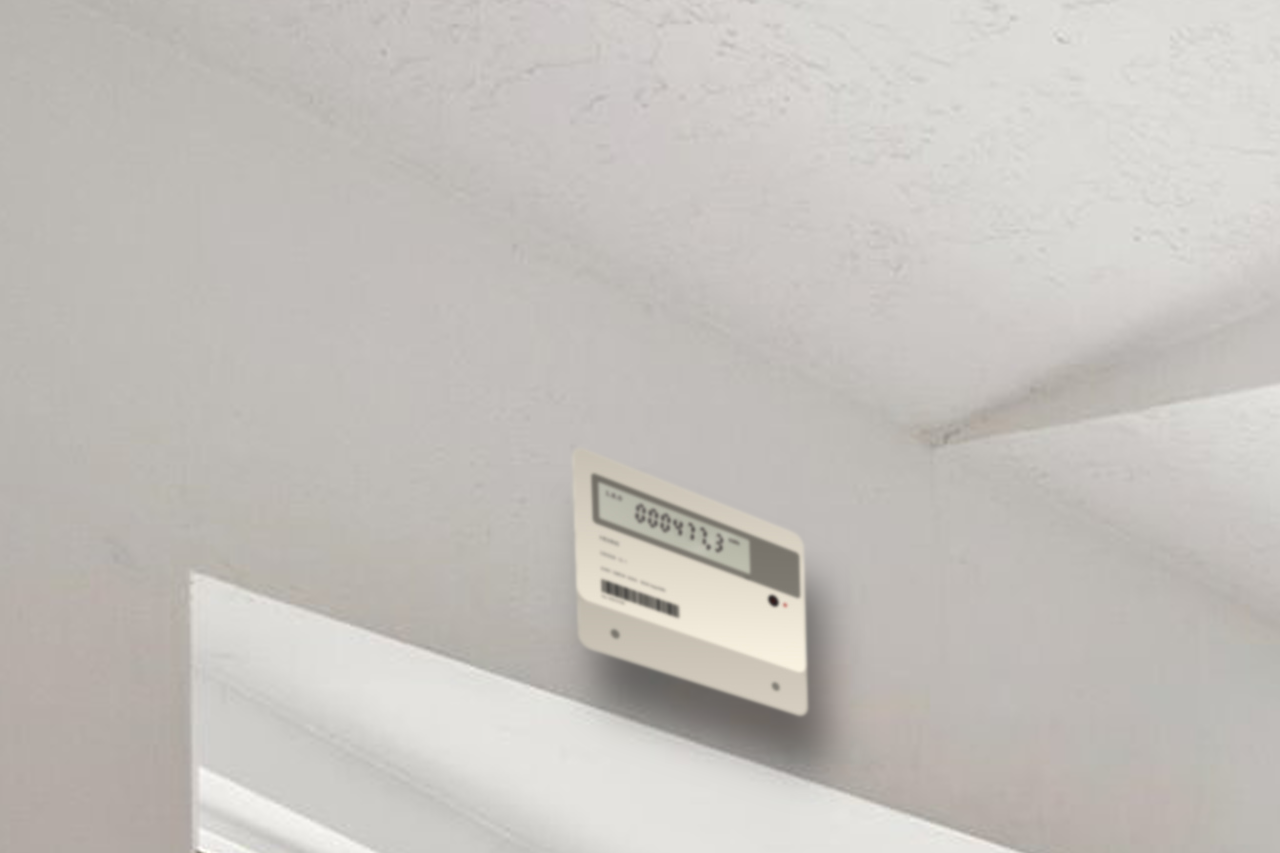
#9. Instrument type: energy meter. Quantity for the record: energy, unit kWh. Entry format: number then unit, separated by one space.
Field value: 477.3 kWh
